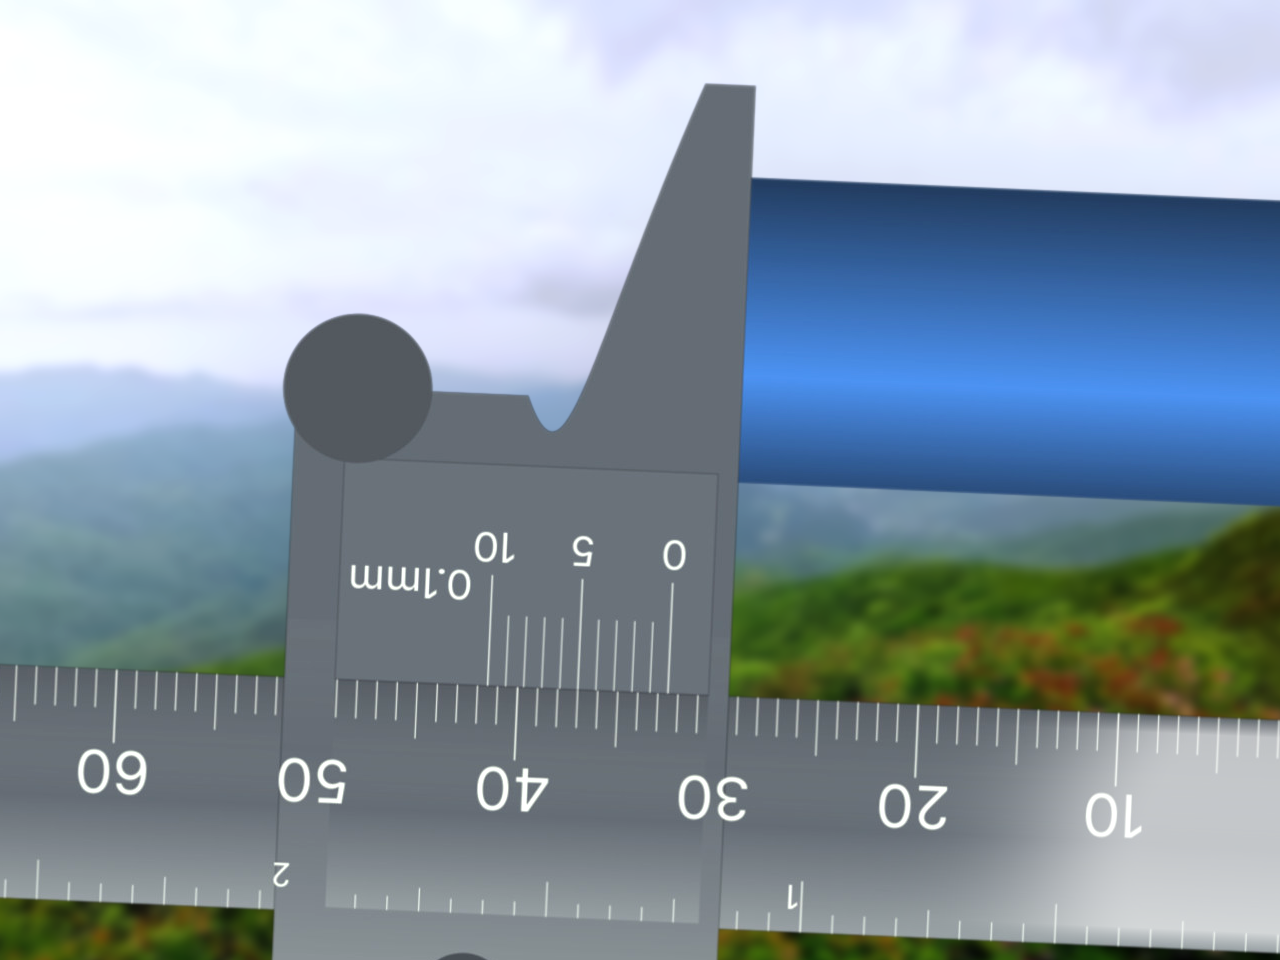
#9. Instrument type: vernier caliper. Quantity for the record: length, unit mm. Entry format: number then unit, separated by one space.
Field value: 32.5 mm
